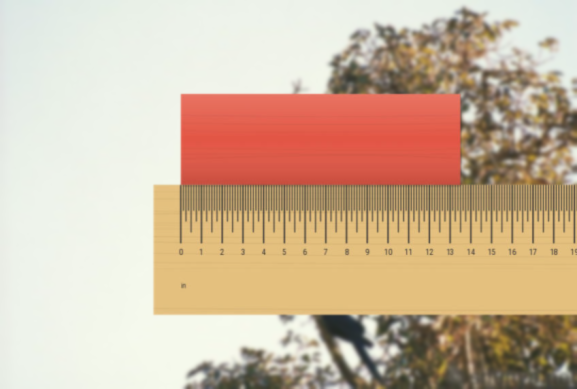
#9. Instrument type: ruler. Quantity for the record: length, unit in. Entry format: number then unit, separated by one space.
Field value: 13.5 in
